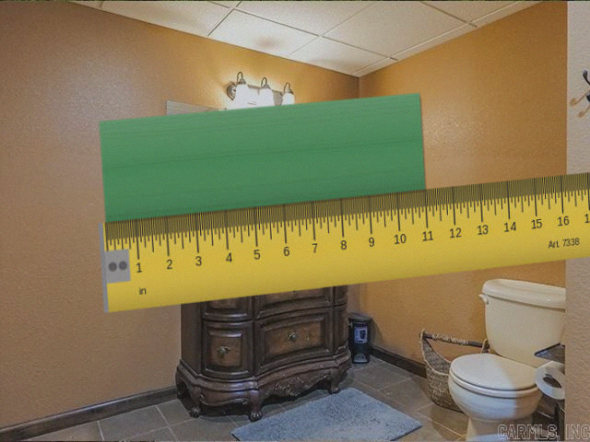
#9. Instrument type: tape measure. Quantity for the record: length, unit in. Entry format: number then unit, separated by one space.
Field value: 11 in
